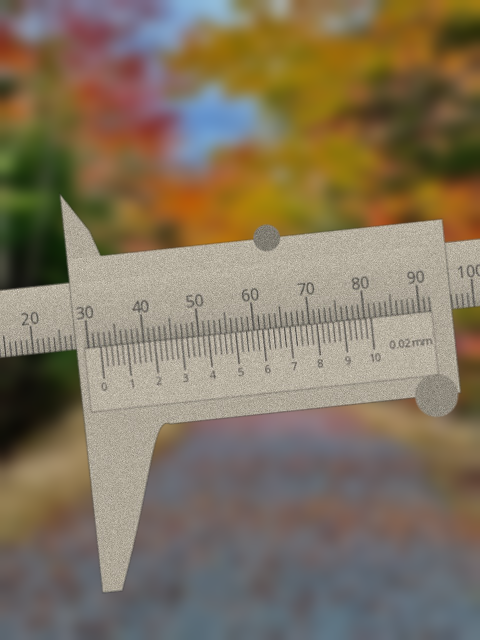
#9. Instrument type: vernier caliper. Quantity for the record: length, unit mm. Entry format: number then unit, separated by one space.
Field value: 32.2 mm
